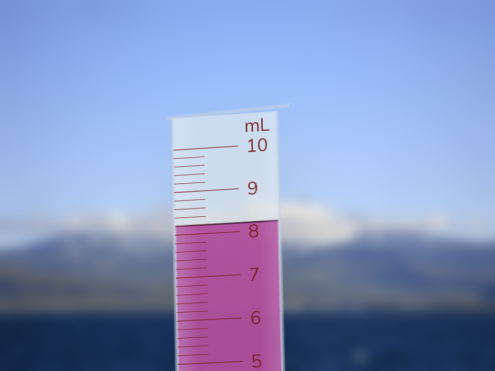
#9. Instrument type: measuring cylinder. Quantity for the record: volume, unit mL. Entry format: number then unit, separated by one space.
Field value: 8.2 mL
